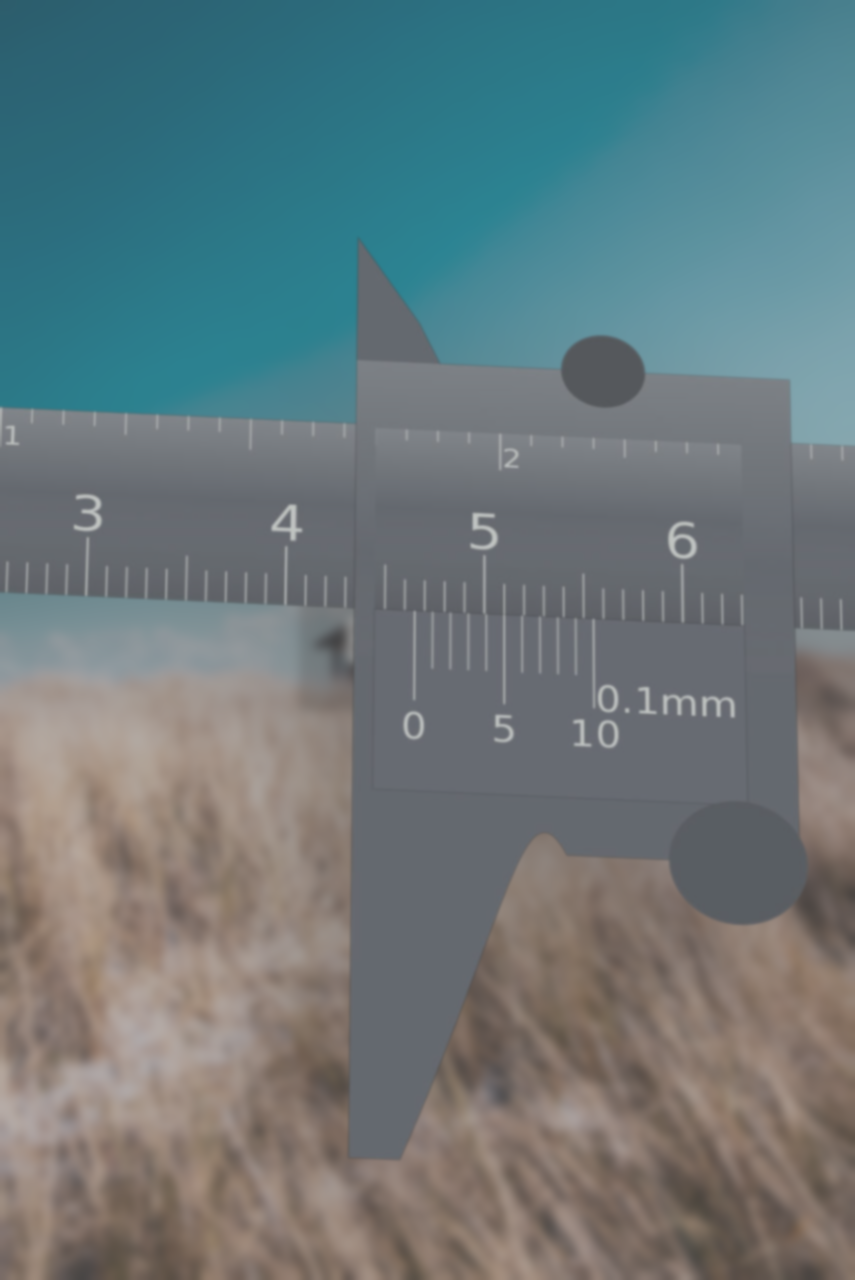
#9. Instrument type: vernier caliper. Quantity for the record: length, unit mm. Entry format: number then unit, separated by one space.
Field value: 46.5 mm
